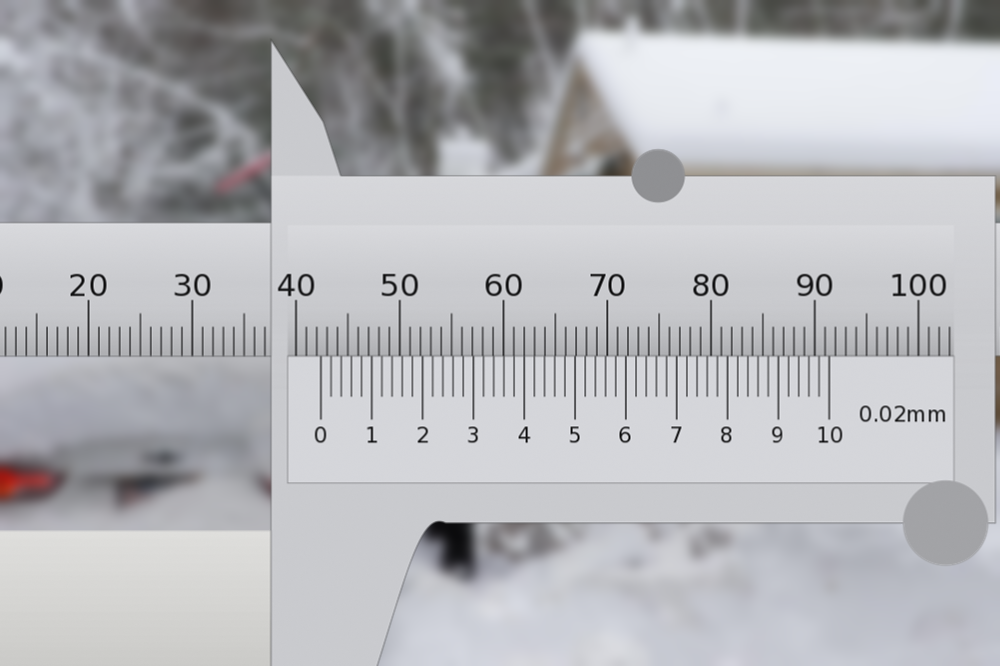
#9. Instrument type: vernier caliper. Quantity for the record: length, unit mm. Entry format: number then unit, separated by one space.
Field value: 42.4 mm
